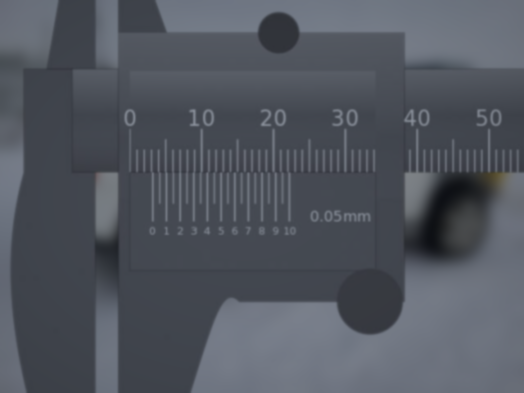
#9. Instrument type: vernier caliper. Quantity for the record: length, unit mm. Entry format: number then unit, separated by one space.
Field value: 3.2 mm
